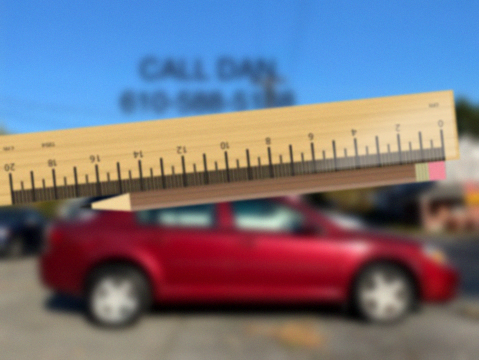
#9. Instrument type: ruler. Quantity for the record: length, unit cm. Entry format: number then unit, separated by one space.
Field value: 17 cm
